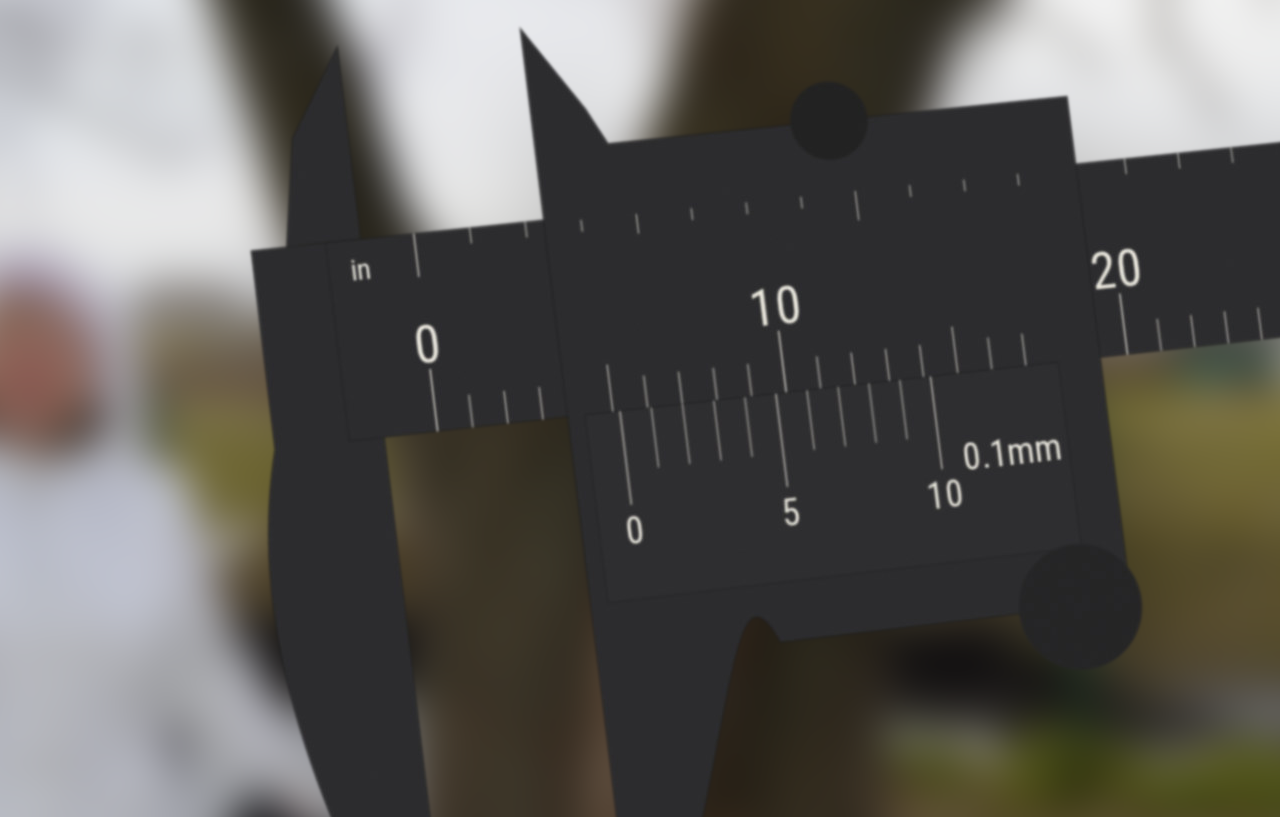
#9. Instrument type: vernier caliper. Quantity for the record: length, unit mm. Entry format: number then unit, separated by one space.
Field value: 5.2 mm
